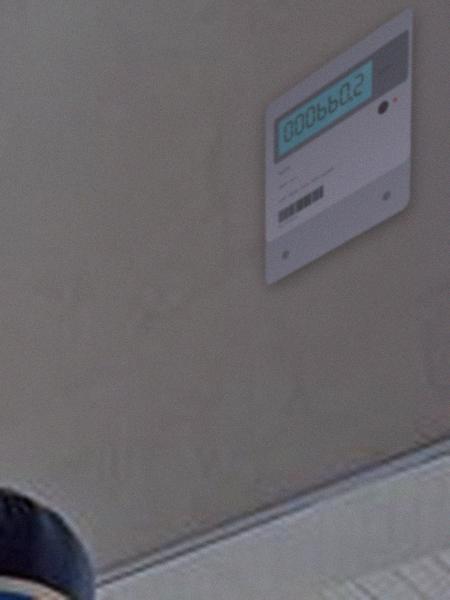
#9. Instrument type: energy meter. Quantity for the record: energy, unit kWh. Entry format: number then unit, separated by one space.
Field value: 660.2 kWh
